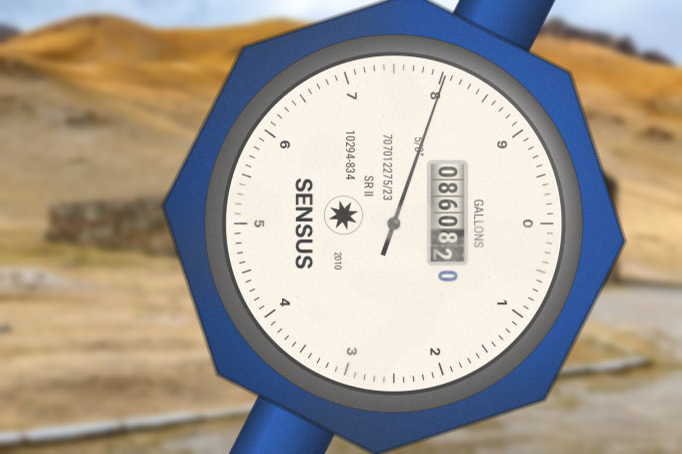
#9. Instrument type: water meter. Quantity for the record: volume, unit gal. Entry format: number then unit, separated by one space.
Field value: 860818.0 gal
